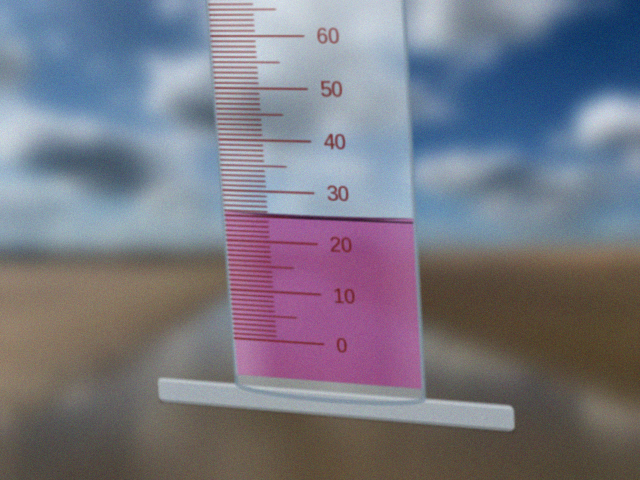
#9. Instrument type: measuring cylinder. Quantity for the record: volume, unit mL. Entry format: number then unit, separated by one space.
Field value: 25 mL
